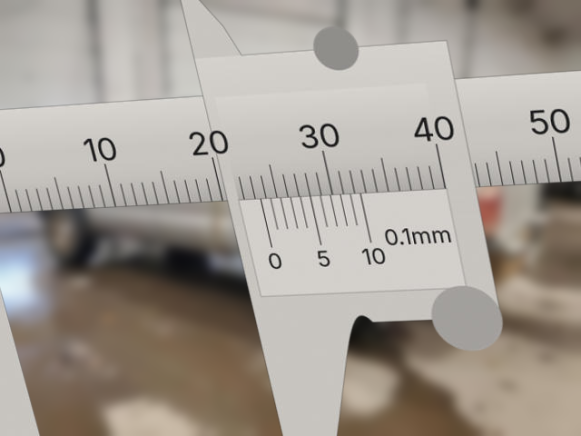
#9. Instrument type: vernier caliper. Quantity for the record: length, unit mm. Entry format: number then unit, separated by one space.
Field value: 23.5 mm
